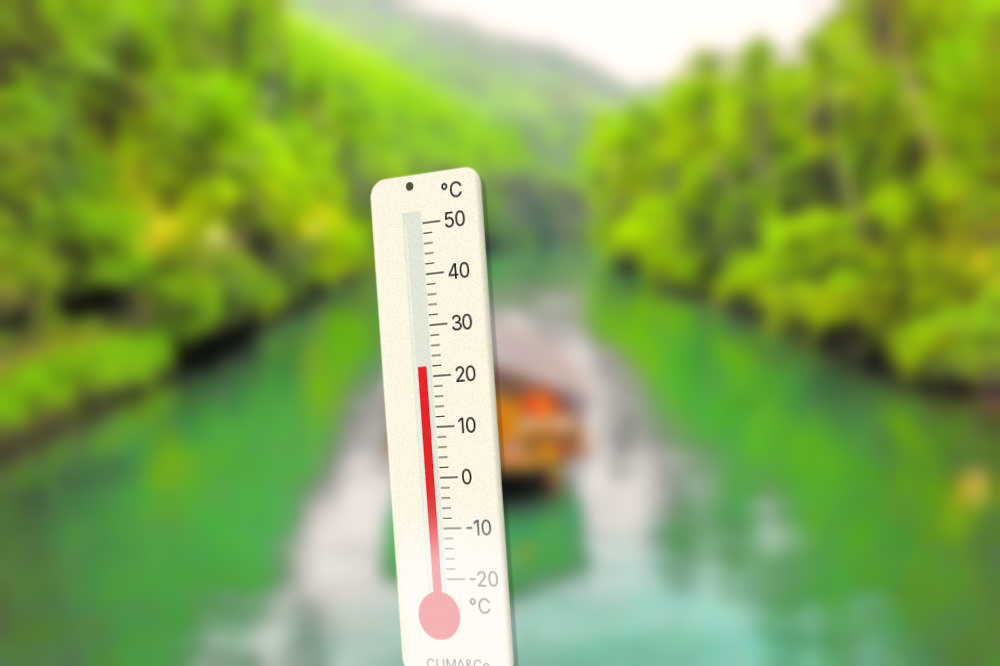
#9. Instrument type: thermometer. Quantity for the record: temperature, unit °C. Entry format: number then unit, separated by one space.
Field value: 22 °C
